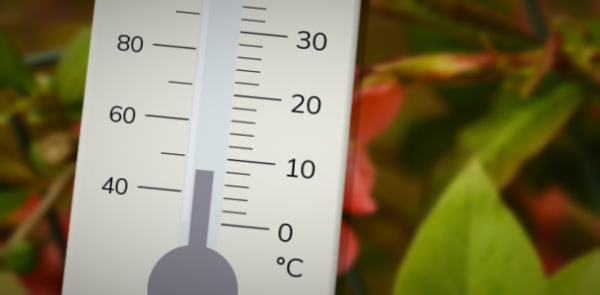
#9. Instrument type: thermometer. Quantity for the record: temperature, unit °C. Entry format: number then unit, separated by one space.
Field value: 8 °C
